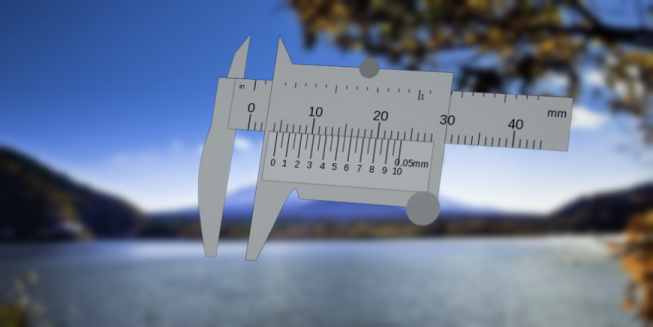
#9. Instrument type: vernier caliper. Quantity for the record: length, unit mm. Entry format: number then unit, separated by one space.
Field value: 4.6 mm
